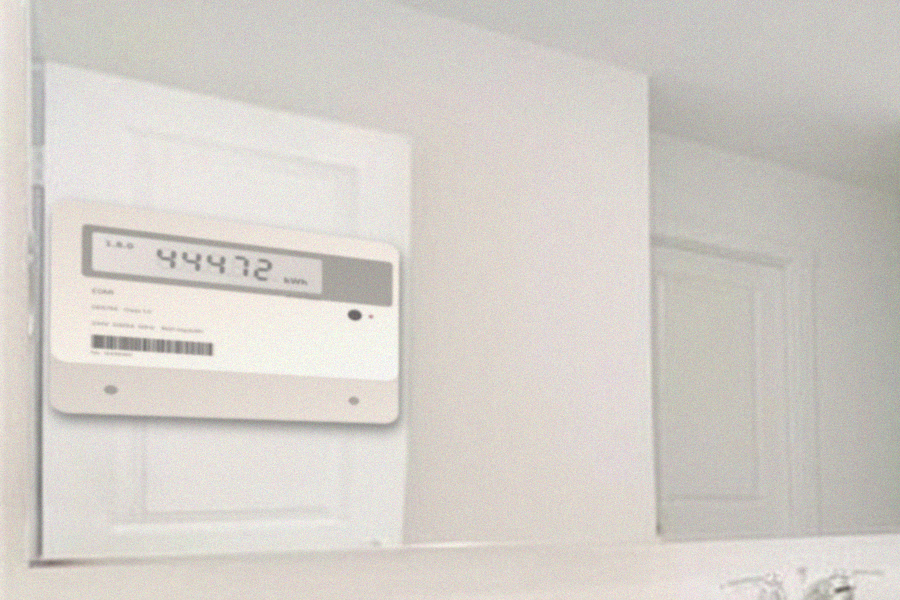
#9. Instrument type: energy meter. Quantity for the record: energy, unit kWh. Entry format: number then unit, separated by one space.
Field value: 44472 kWh
